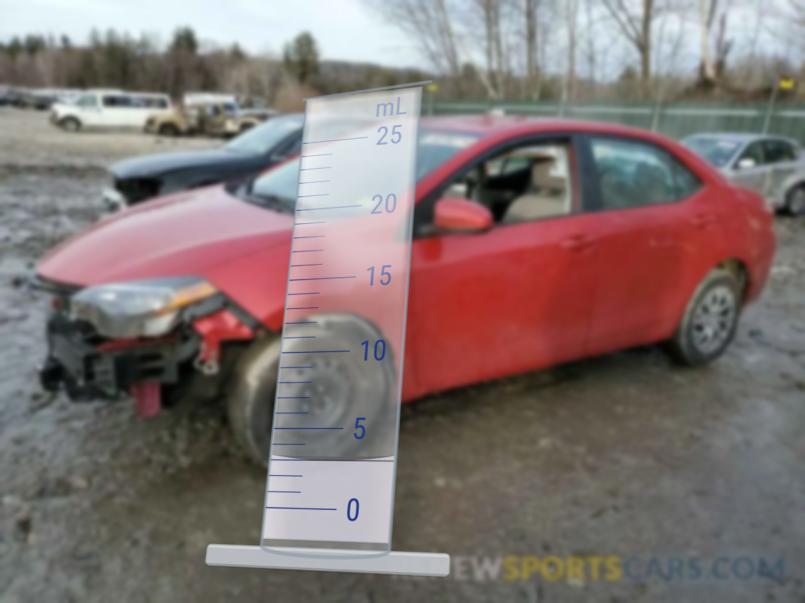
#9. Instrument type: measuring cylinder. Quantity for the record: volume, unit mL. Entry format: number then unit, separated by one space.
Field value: 3 mL
